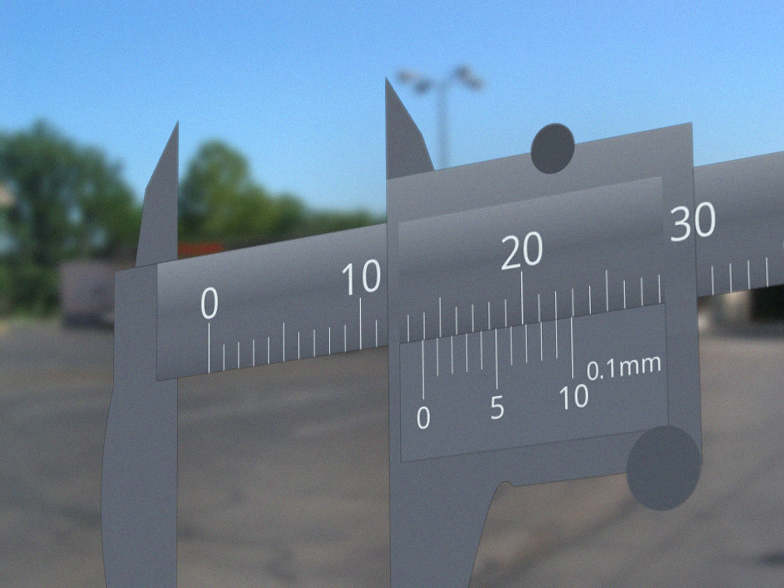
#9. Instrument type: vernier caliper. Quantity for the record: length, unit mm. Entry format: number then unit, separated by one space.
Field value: 13.9 mm
